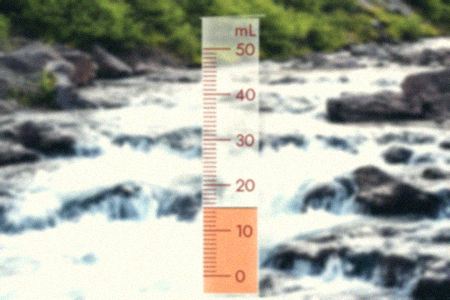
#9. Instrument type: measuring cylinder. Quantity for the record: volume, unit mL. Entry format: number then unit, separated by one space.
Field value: 15 mL
